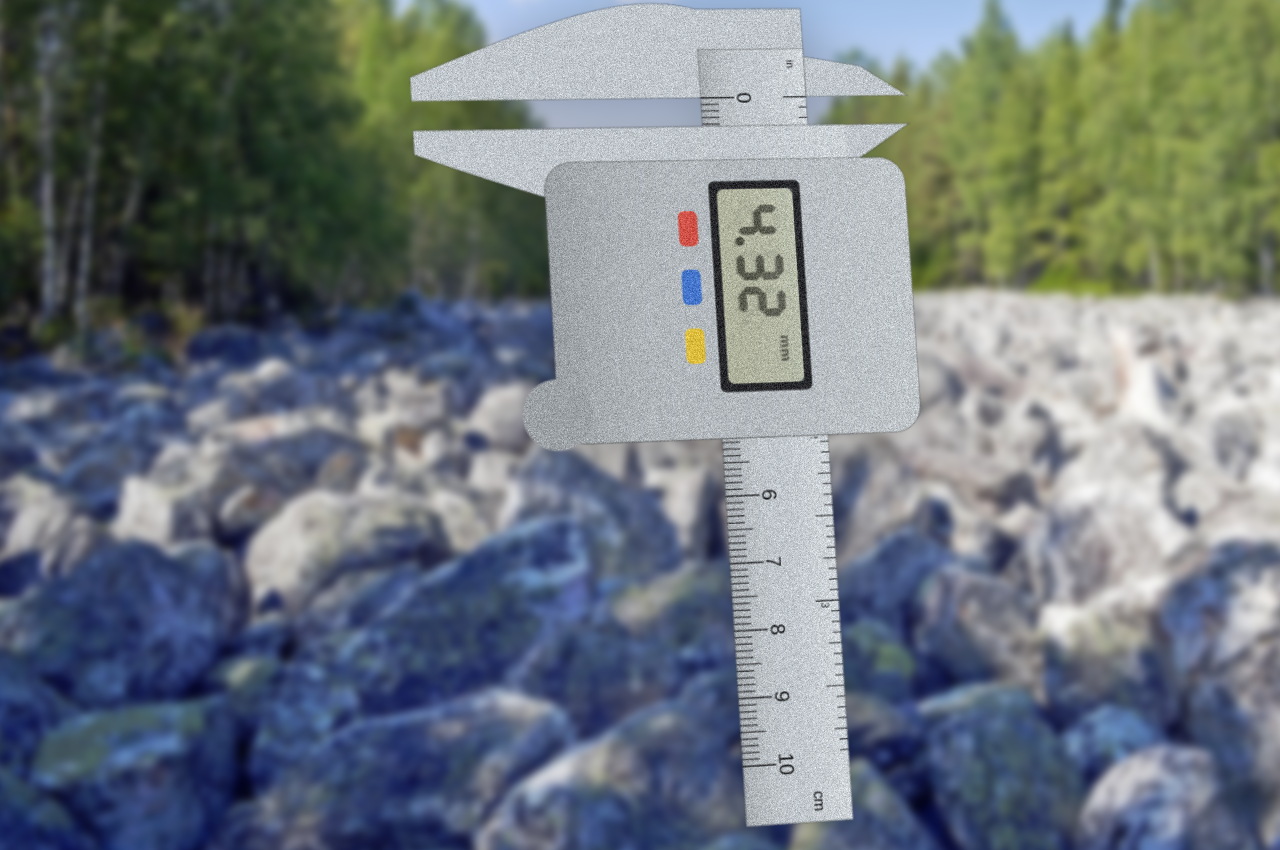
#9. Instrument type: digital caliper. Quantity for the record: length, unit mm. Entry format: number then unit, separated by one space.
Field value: 4.32 mm
